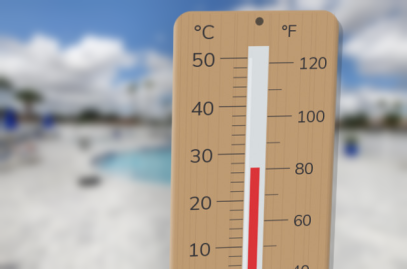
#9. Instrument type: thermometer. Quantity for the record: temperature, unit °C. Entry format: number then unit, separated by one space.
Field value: 27 °C
